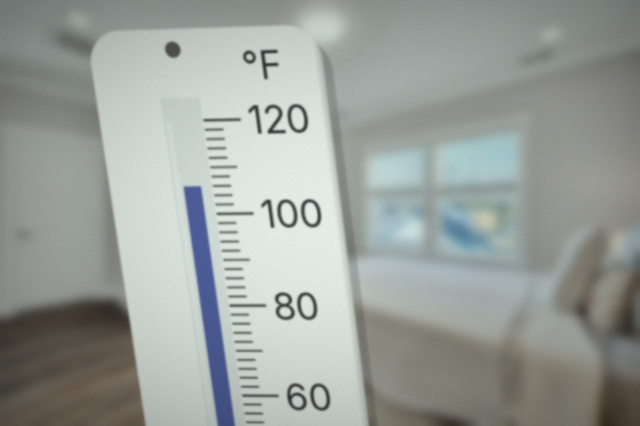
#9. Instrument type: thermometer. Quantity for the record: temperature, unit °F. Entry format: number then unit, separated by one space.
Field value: 106 °F
